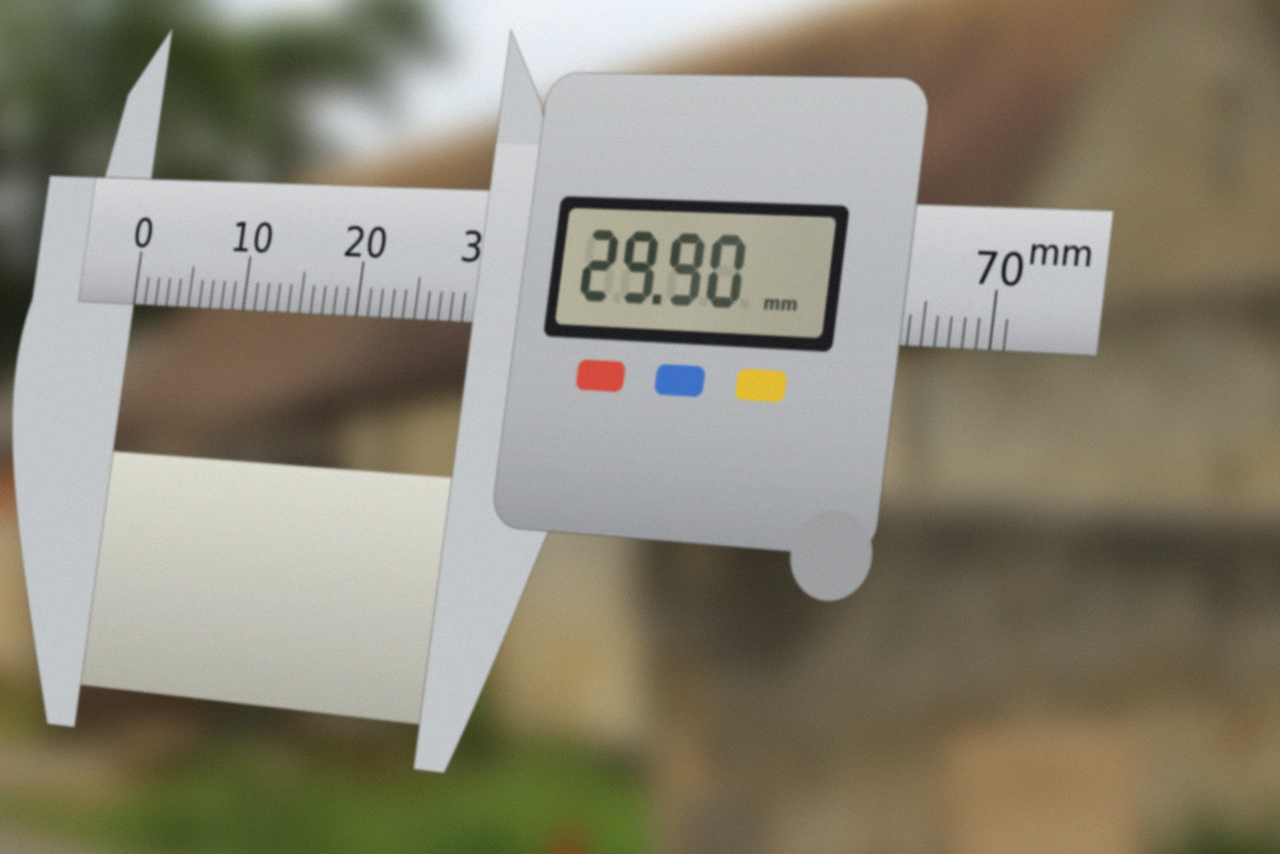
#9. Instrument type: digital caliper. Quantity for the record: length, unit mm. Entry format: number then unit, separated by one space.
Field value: 29.90 mm
